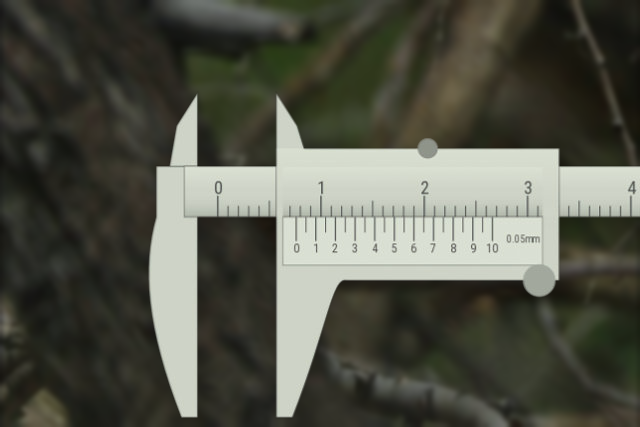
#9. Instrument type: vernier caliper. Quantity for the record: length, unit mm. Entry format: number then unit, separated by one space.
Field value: 7.6 mm
